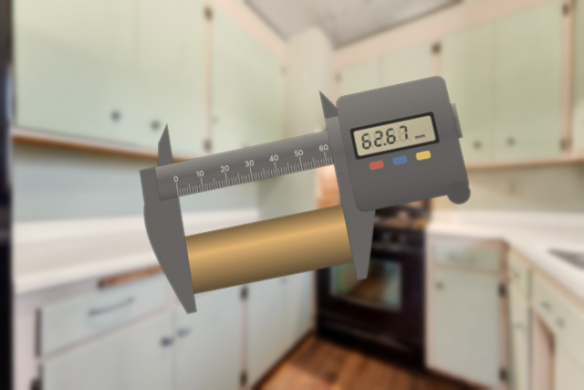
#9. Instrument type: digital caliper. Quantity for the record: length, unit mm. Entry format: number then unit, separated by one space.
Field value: 62.67 mm
